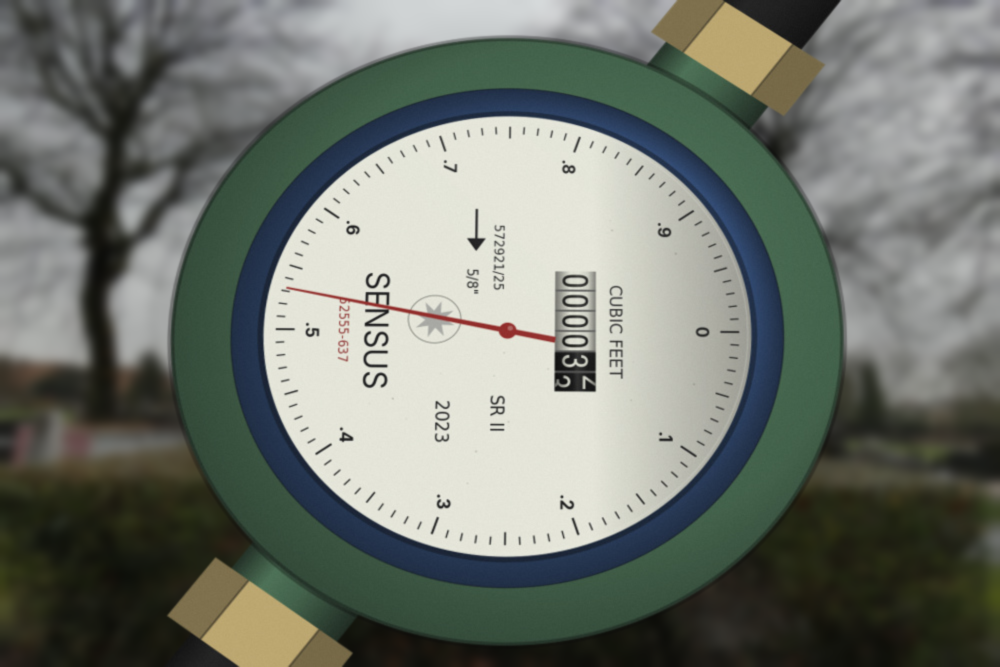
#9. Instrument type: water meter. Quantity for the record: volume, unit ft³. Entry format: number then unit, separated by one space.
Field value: 32.53 ft³
